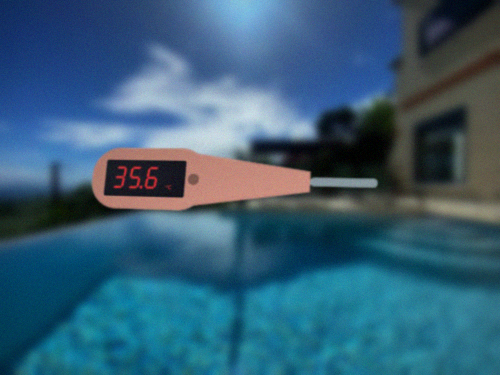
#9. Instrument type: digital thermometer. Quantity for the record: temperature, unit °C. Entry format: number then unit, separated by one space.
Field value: 35.6 °C
